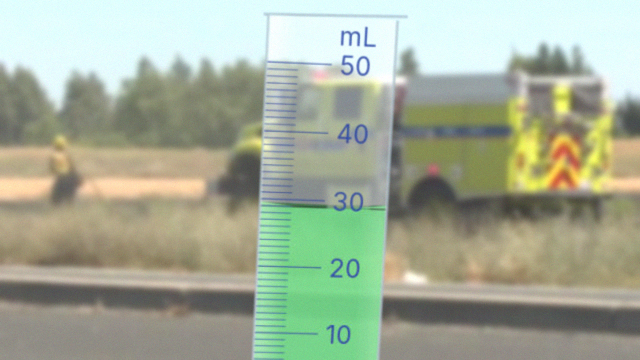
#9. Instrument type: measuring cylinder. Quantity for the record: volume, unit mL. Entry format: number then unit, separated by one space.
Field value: 29 mL
